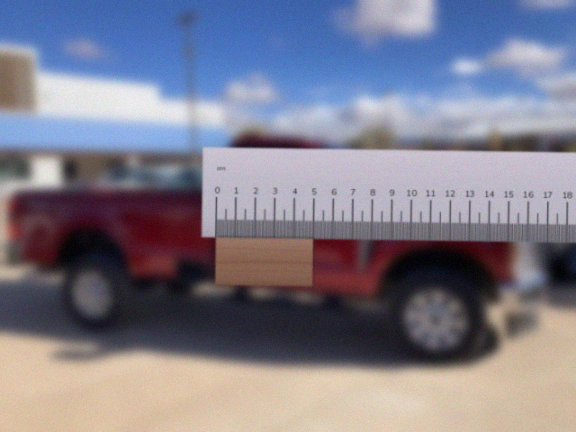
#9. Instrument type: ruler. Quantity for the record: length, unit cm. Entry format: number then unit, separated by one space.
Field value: 5 cm
